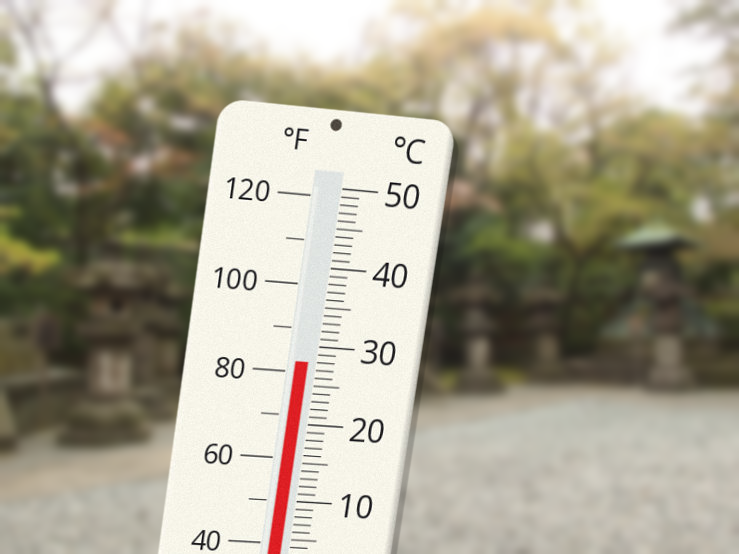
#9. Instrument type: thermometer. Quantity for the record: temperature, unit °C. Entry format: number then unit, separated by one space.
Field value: 28 °C
